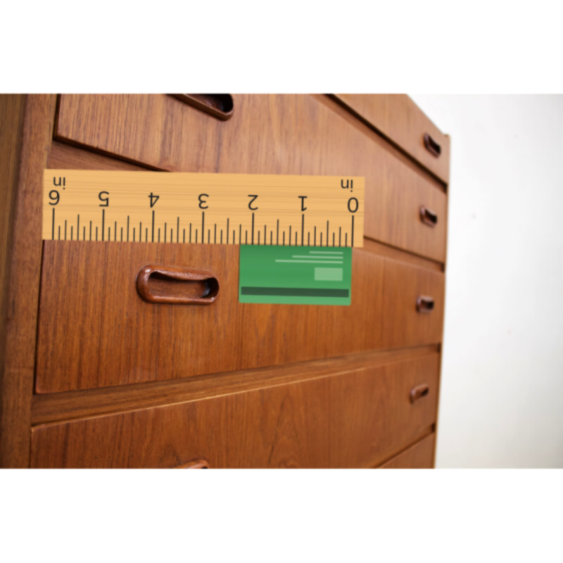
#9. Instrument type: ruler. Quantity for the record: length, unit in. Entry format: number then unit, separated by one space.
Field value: 2.25 in
